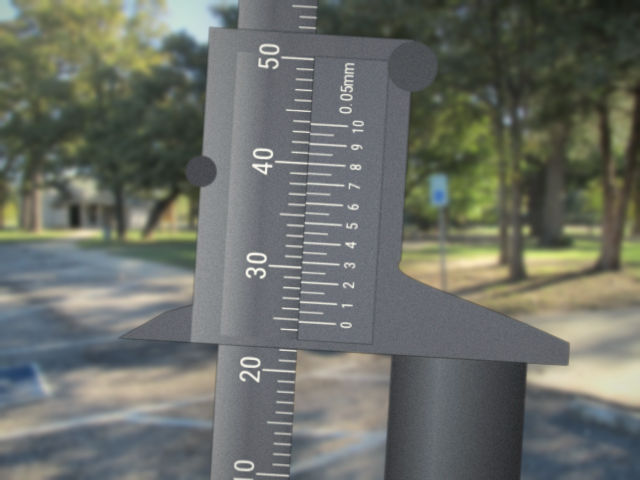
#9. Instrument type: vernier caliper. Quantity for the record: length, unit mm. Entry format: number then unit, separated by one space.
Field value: 24.8 mm
